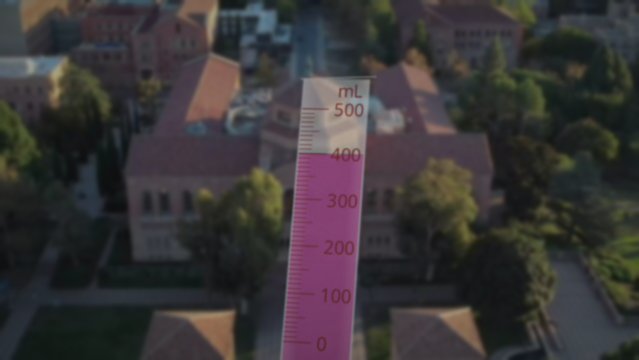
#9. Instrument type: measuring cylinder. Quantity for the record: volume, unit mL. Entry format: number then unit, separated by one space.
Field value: 400 mL
